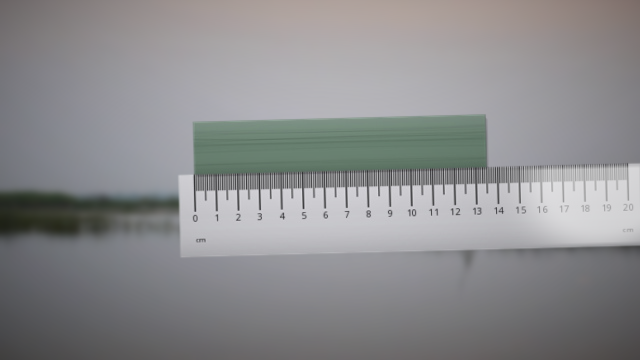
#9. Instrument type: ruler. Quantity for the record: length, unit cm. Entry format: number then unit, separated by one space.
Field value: 13.5 cm
